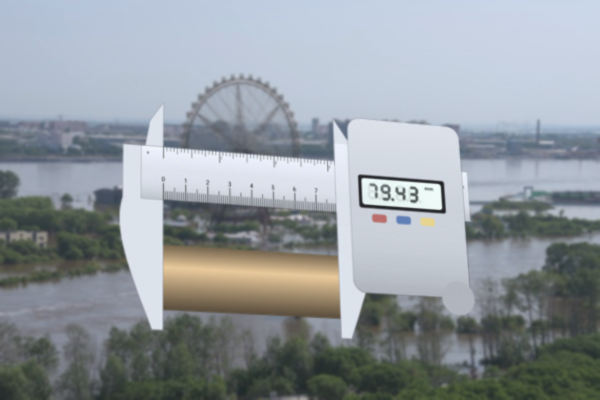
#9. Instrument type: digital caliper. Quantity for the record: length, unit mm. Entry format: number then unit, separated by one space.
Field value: 79.43 mm
